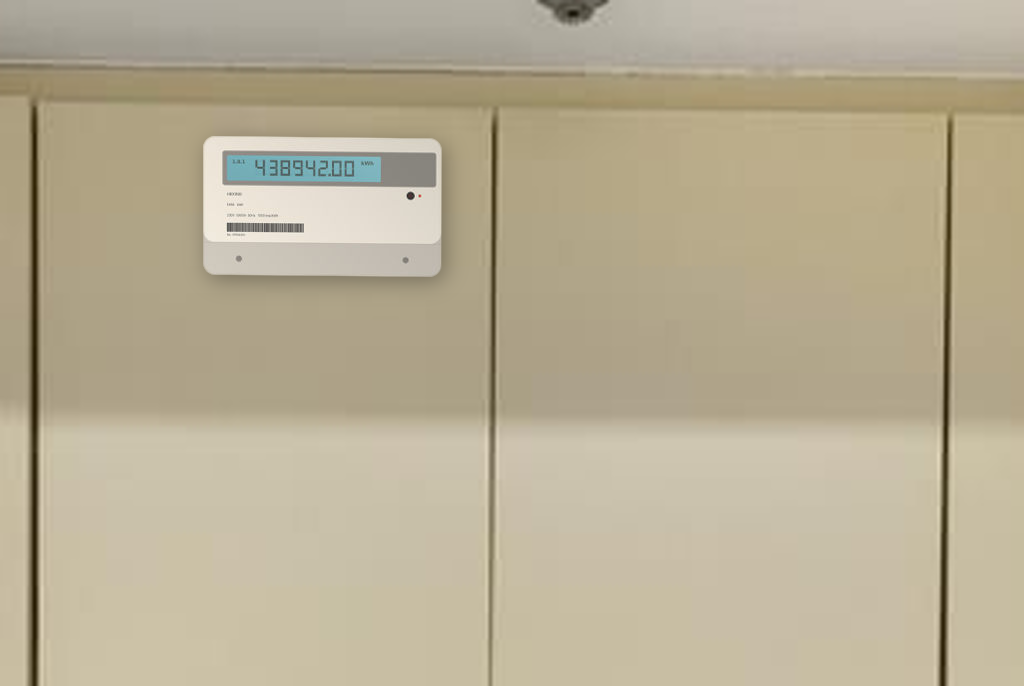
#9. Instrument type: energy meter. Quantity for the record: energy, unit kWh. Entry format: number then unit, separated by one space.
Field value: 438942.00 kWh
